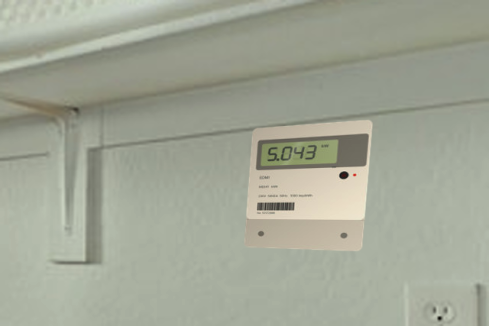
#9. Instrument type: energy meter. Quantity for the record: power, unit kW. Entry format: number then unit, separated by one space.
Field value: 5.043 kW
